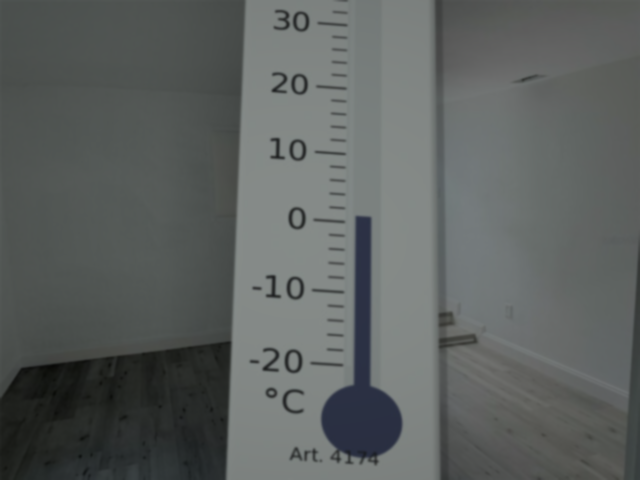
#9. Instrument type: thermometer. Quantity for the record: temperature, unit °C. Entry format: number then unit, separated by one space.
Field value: 1 °C
